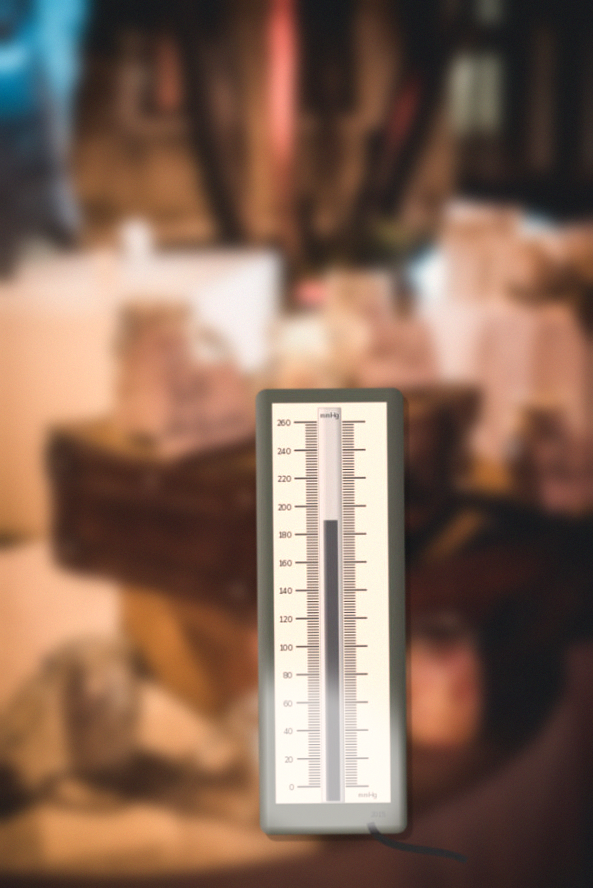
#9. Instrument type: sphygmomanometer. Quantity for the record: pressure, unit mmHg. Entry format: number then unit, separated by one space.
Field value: 190 mmHg
